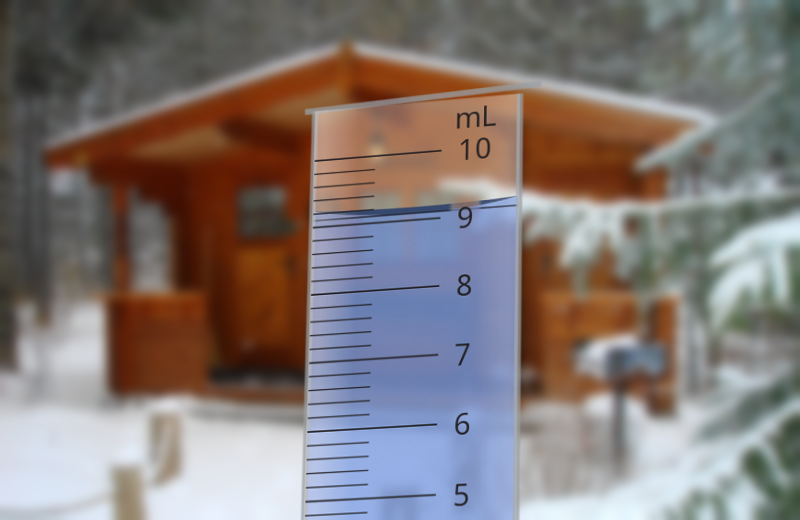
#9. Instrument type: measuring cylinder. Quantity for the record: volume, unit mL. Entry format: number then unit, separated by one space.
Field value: 9.1 mL
